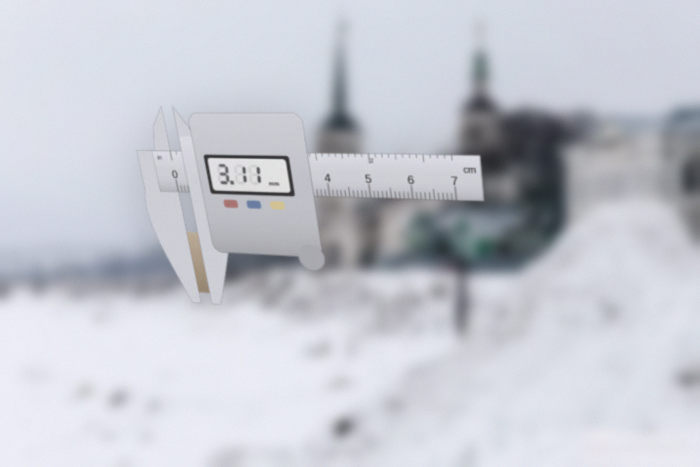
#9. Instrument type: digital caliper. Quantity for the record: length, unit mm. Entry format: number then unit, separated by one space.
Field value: 3.11 mm
